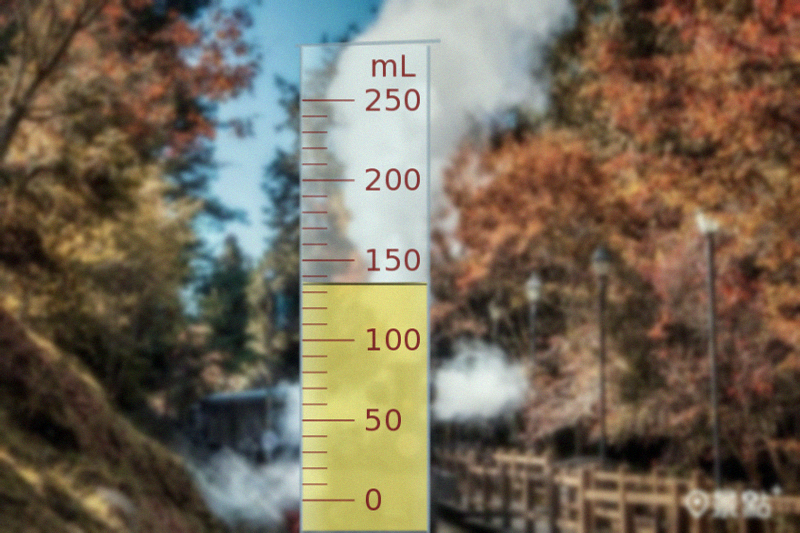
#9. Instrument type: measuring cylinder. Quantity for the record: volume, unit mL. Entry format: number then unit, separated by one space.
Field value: 135 mL
